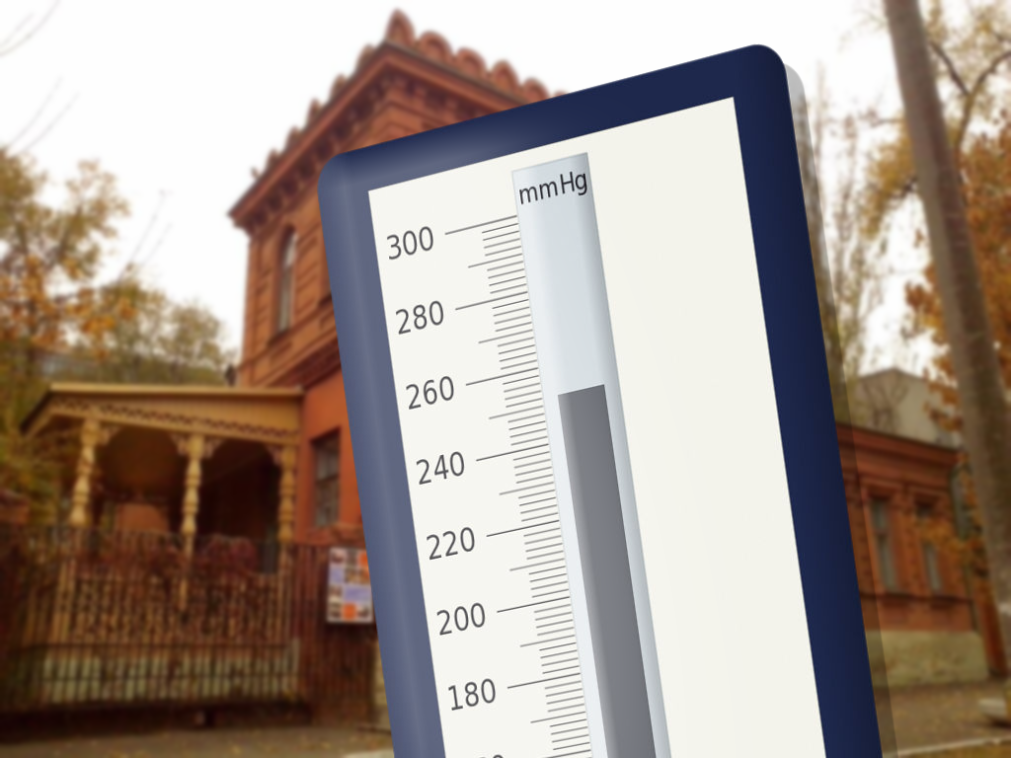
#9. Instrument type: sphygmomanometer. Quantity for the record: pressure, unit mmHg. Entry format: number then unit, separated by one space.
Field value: 252 mmHg
